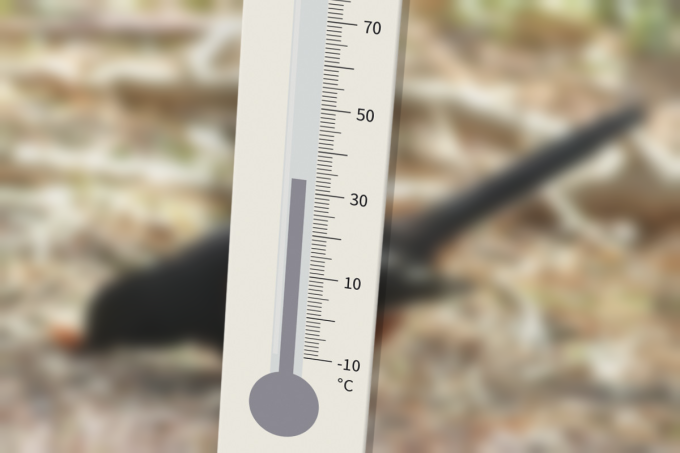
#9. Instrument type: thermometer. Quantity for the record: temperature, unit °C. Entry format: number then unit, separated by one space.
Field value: 33 °C
